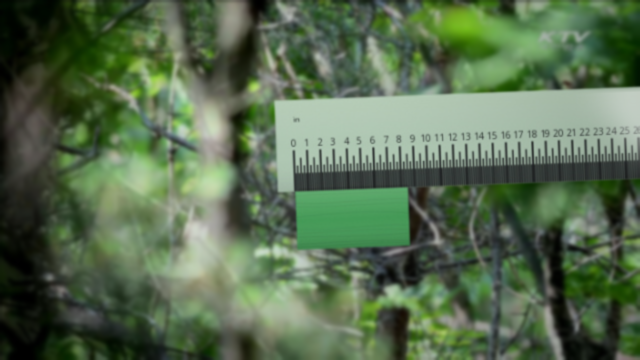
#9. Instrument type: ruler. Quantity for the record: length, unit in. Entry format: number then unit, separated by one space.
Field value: 8.5 in
